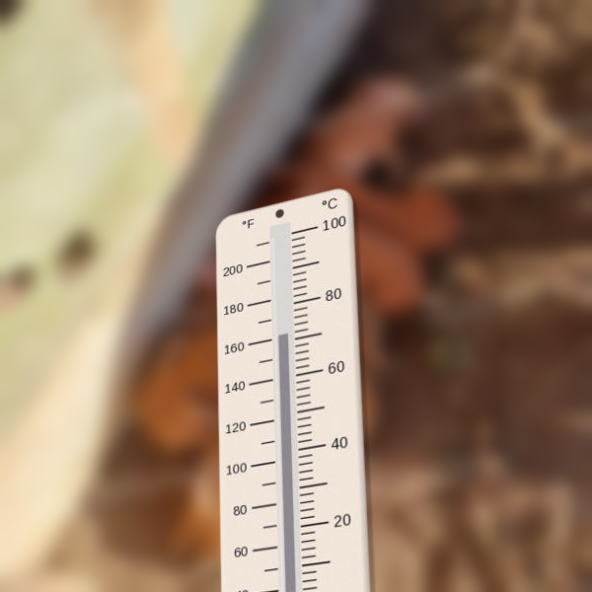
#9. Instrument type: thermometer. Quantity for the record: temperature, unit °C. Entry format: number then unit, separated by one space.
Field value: 72 °C
